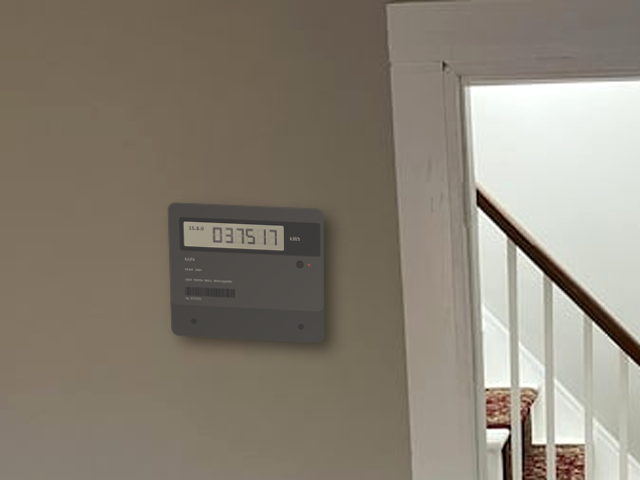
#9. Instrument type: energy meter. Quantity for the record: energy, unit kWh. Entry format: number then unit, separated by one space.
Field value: 37517 kWh
